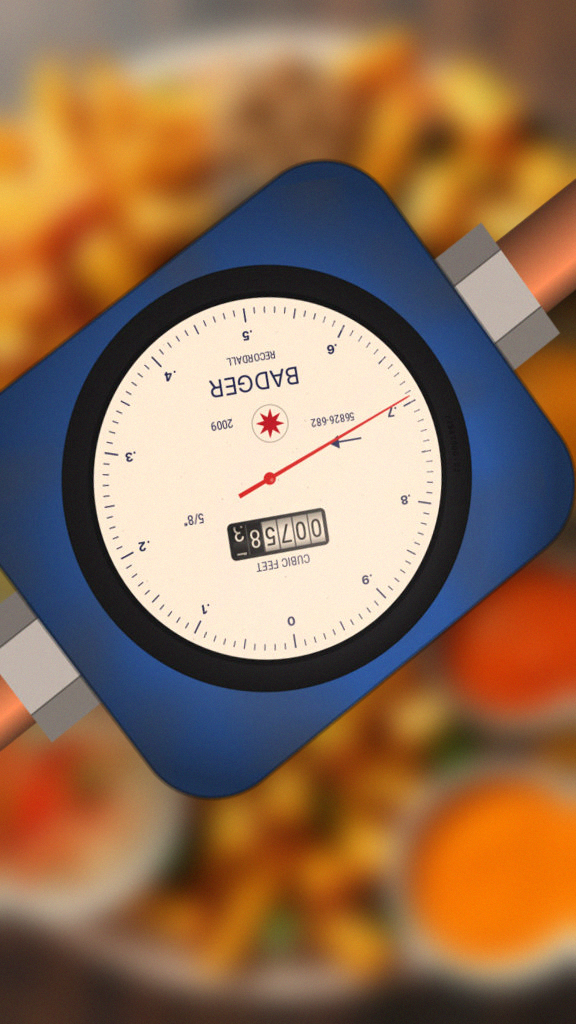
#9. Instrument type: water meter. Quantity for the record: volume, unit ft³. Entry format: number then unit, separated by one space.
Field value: 7582.69 ft³
